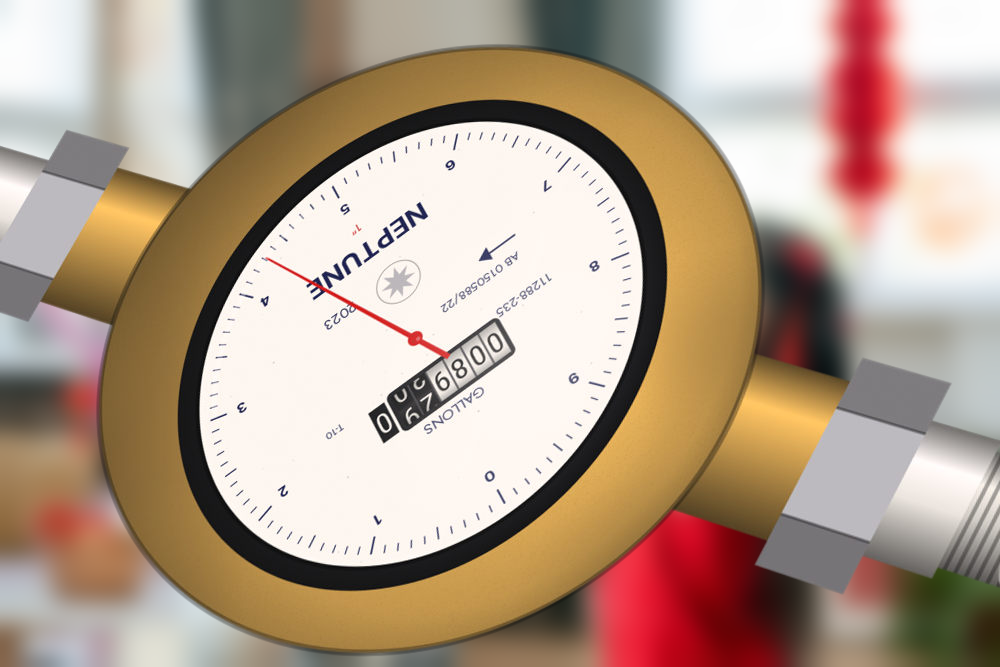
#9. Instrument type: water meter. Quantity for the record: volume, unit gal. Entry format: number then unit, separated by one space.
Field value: 89294.3 gal
